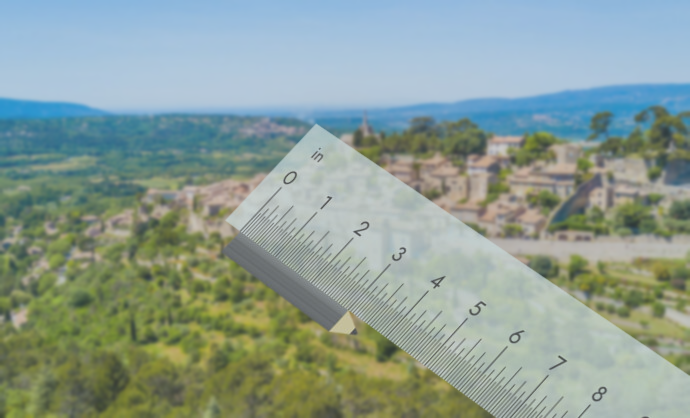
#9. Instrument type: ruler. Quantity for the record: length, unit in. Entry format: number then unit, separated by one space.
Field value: 3.5 in
